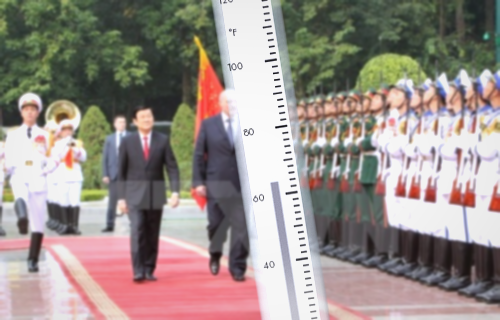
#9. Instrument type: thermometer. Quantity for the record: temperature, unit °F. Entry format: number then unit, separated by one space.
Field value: 64 °F
